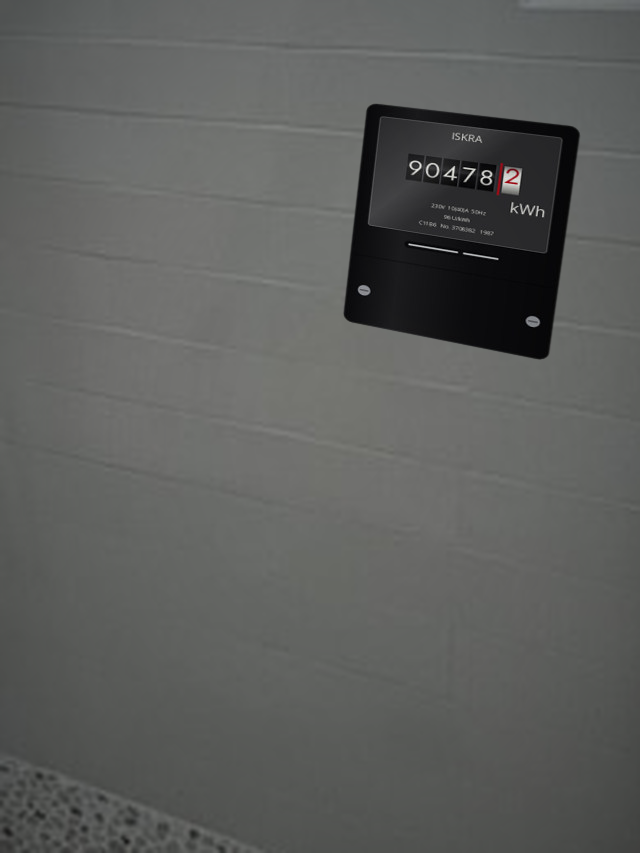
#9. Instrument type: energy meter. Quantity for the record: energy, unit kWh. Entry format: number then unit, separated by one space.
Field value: 90478.2 kWh
